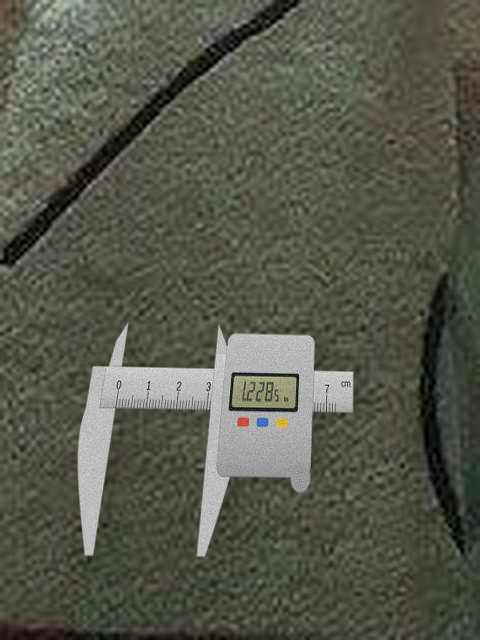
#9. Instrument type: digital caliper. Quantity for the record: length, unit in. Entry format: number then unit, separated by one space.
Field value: 1.2285 in
